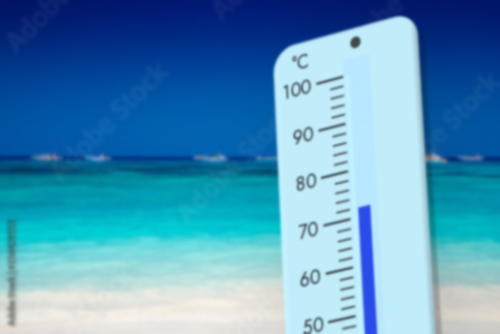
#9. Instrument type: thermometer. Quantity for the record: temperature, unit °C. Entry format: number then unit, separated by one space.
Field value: 72 °C
